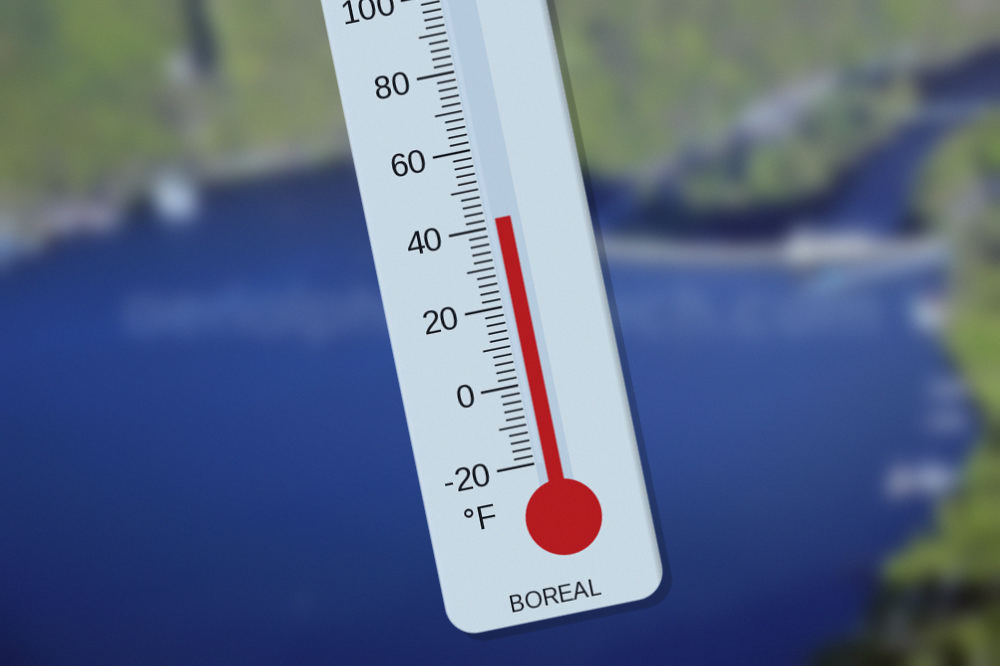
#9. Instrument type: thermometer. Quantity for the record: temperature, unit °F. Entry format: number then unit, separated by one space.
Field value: 42 °F
